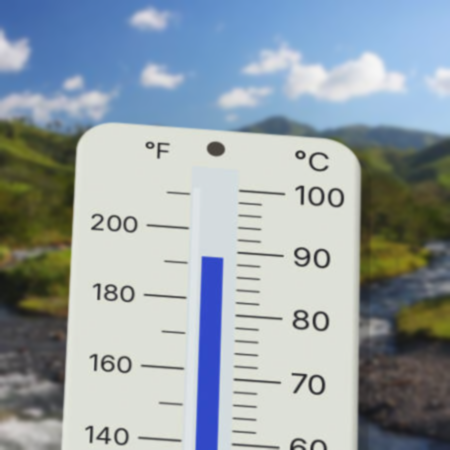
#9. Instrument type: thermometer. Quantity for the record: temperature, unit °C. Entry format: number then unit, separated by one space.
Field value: 89 °C
